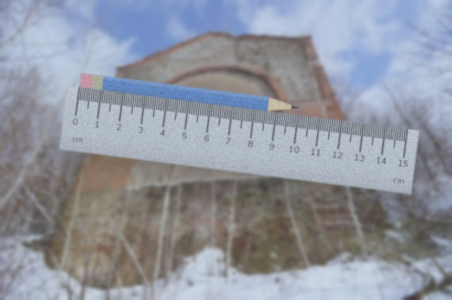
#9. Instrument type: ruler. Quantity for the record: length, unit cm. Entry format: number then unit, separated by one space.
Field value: 10 cm
